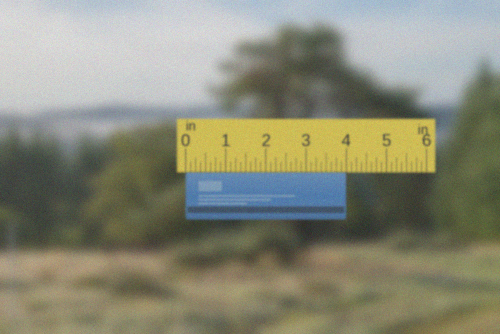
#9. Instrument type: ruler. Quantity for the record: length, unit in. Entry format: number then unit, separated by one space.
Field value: 4 in
